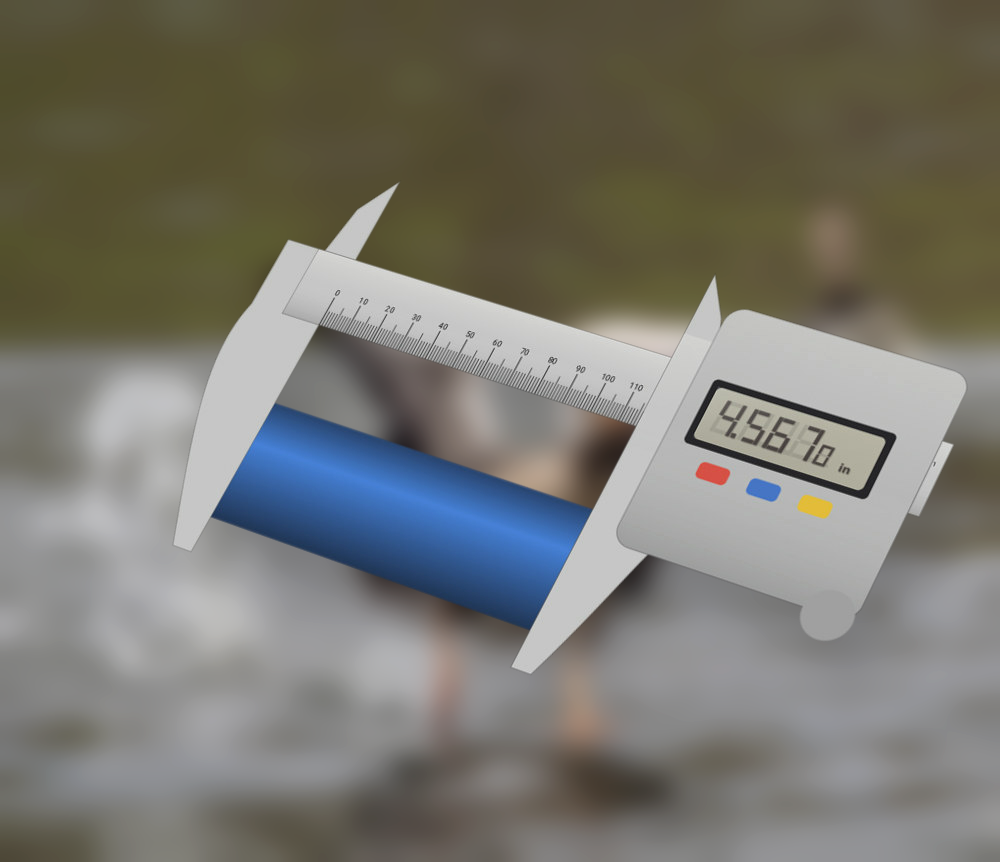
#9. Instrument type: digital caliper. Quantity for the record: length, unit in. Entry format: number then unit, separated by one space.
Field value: 4.5670 in
